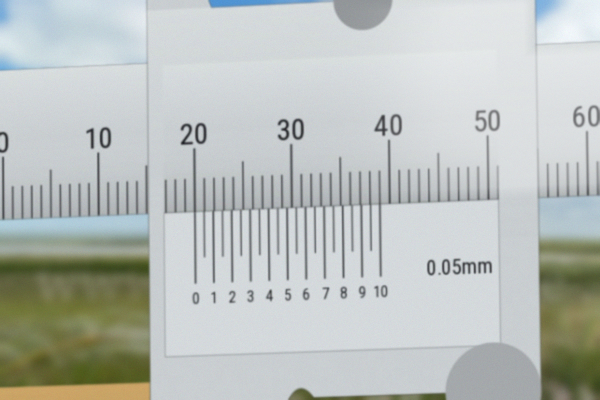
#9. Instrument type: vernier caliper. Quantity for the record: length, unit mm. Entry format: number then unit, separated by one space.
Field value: 20.0 mm
